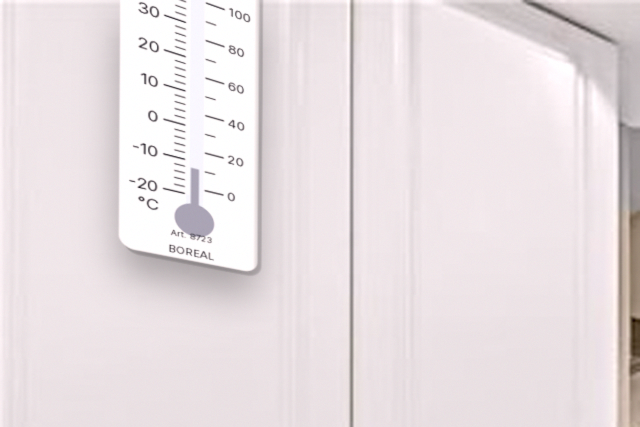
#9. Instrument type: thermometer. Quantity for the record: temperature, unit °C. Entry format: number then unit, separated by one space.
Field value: -12 °C
